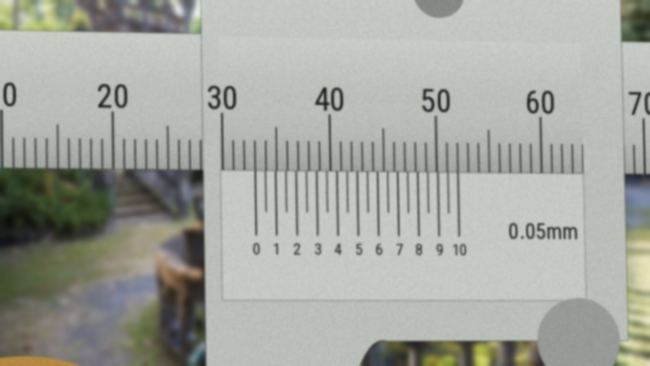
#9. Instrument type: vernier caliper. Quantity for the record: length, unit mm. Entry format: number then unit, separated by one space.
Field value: 33.0 mm
